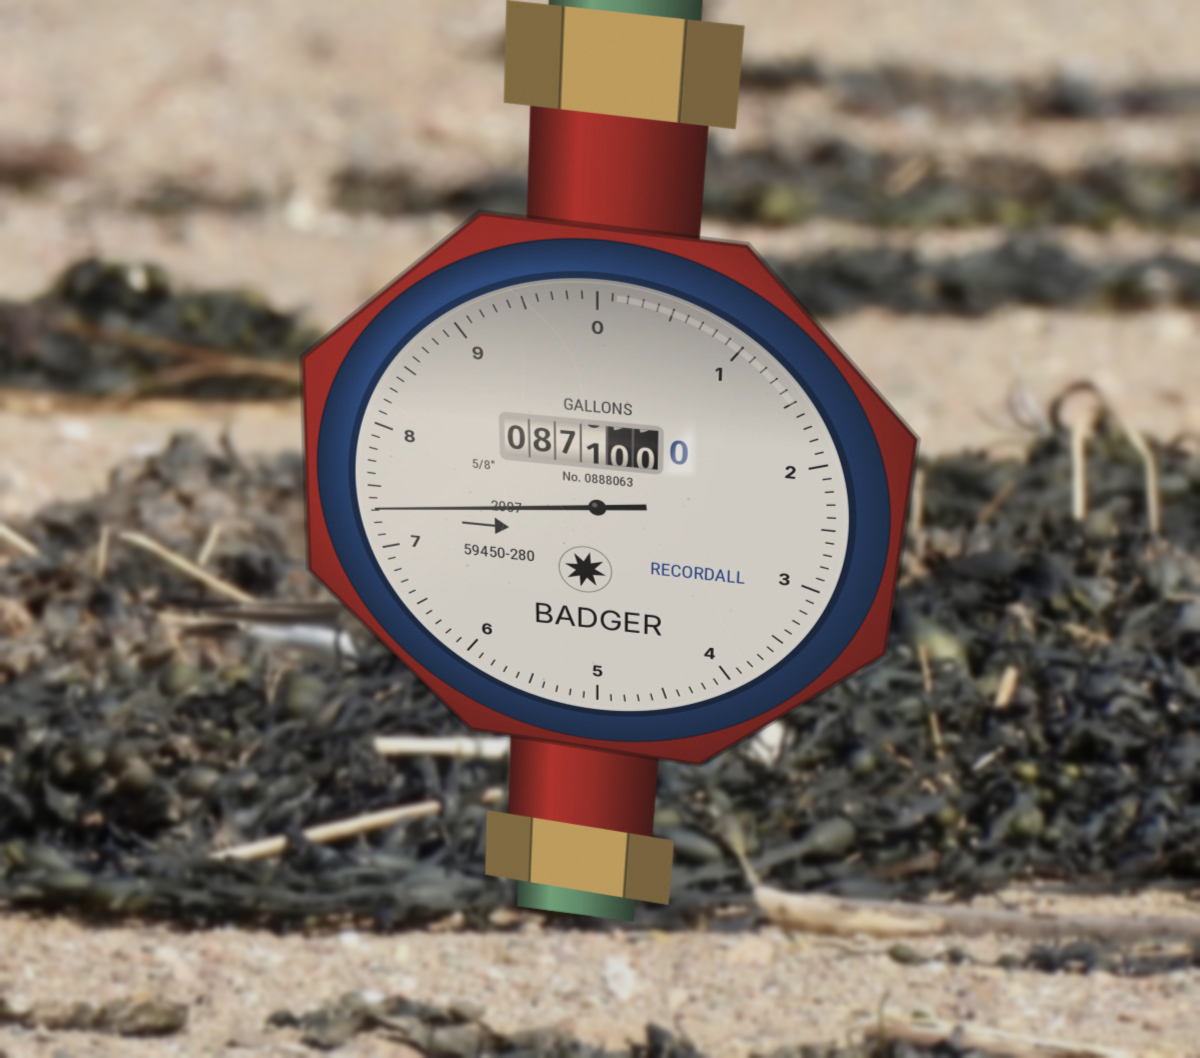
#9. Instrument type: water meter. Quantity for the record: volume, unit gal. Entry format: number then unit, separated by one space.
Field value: 870997.3 gal
